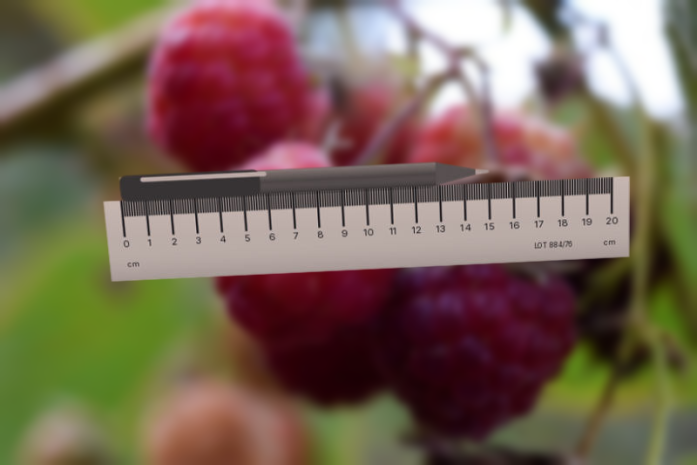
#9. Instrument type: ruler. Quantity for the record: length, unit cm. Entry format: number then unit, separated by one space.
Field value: 15 cm
